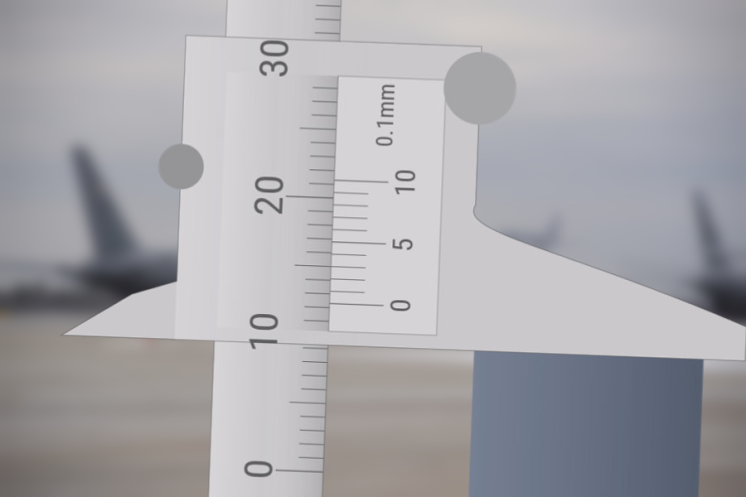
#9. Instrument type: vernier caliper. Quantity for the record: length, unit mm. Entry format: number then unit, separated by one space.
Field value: 12.3 mm
